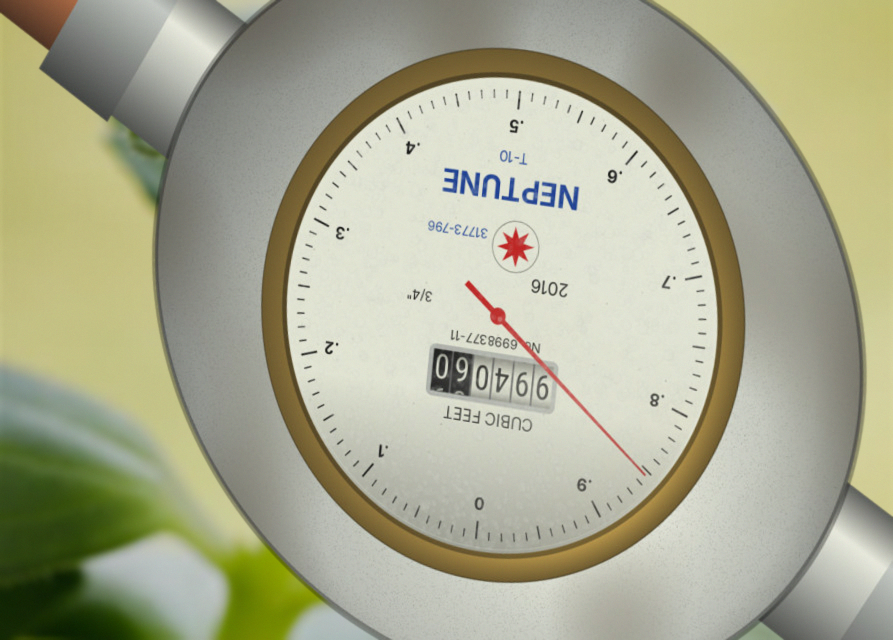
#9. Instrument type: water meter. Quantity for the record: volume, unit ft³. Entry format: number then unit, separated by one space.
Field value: 994059.85 ft³
